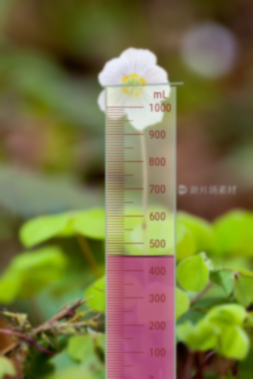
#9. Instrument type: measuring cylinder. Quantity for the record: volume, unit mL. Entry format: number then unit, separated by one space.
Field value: 450 mL
